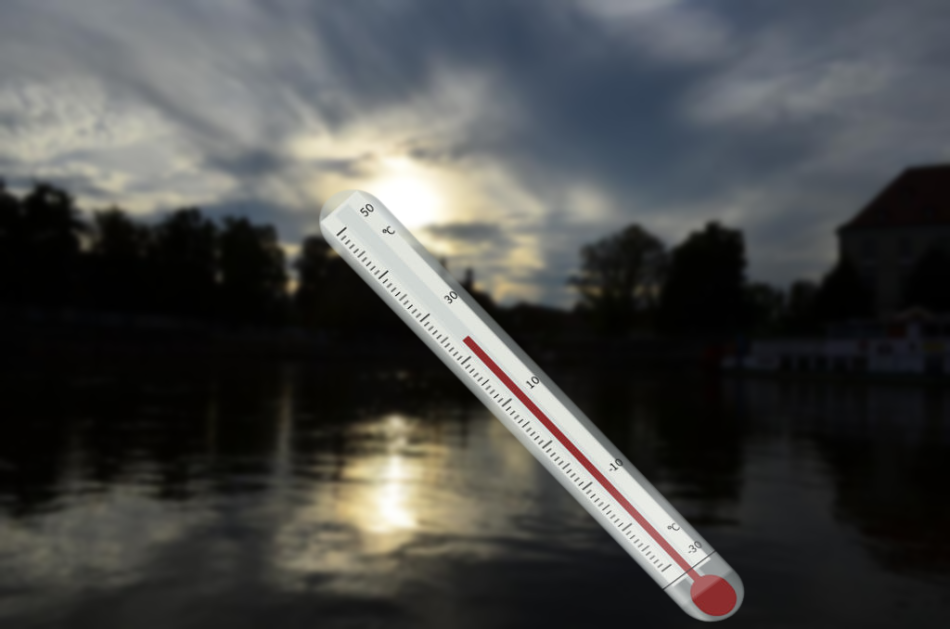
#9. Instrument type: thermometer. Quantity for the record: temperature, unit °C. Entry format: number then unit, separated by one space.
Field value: 23 °C
